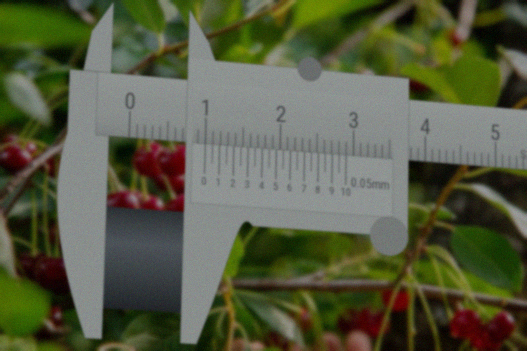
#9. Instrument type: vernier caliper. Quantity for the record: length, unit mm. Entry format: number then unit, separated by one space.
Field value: 10.0 mm
